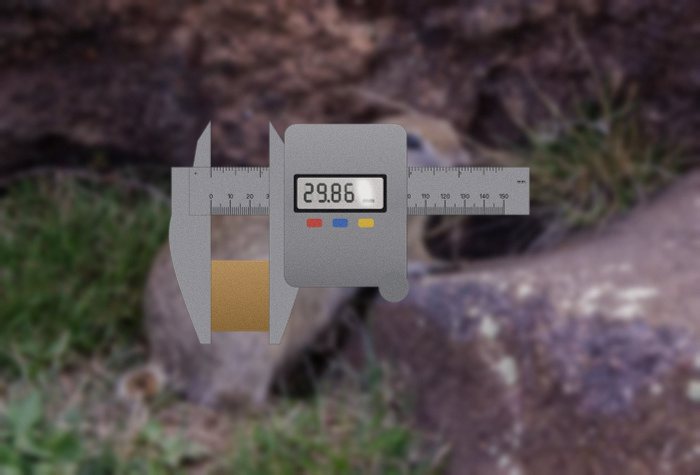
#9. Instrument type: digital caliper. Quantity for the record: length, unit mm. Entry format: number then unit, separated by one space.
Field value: 29.86 mm
